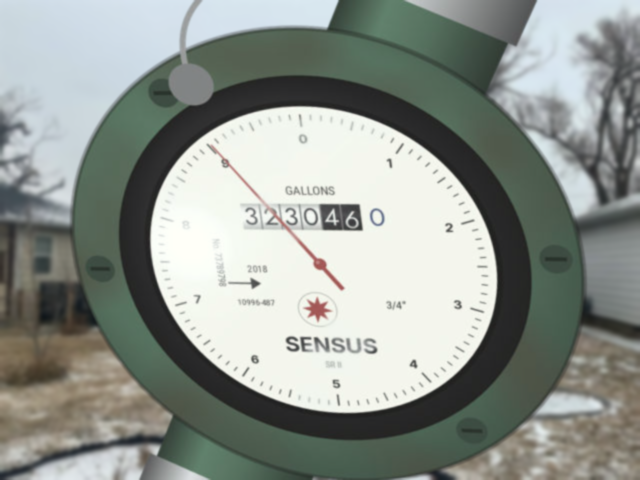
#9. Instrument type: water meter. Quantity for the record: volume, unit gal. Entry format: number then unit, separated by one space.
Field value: 3230459.0 gal
